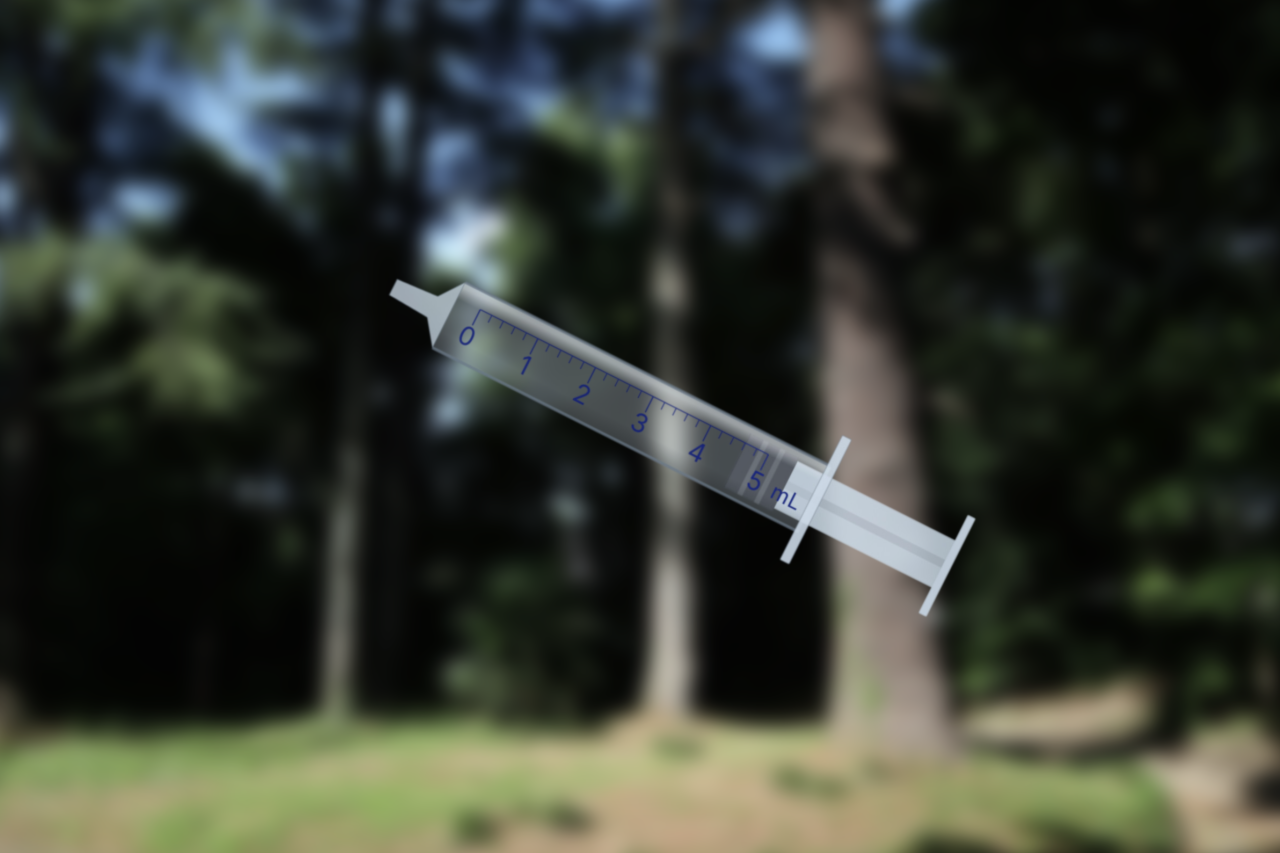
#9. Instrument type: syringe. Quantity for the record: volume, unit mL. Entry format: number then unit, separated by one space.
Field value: 4.6 mL
